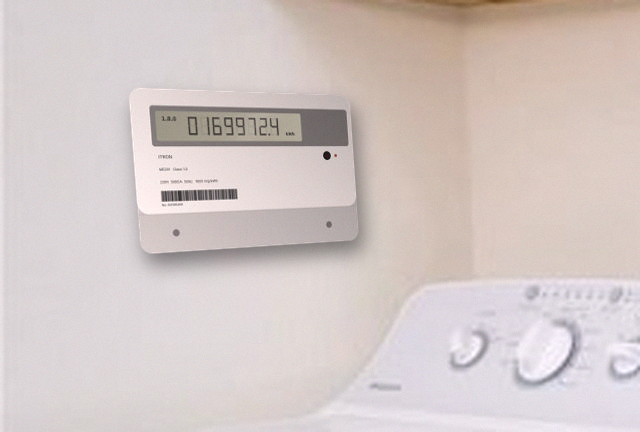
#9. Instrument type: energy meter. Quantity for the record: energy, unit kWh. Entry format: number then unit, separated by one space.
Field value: 169972.4 kWh
